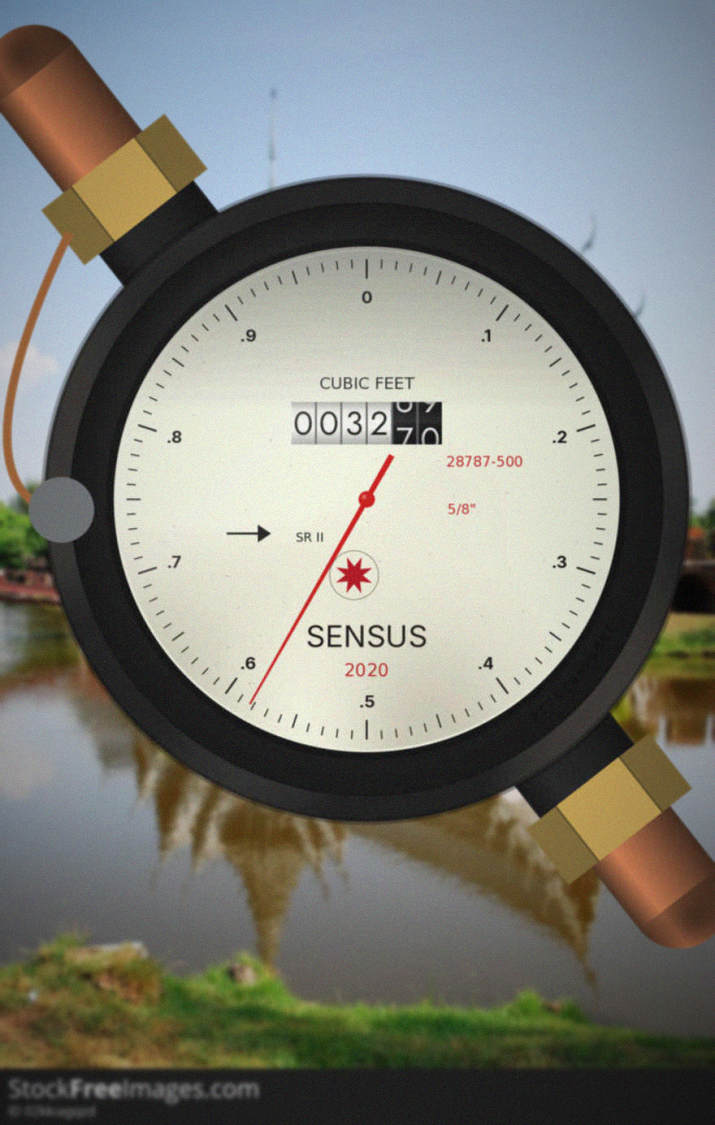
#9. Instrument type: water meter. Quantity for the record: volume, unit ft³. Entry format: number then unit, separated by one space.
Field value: 3269.58 ft³
